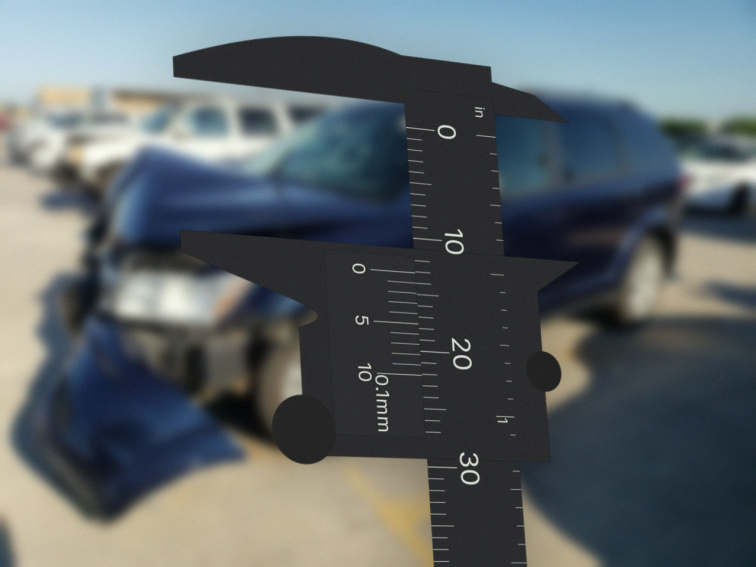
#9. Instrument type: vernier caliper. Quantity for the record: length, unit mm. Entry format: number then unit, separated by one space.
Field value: 13.1 mm
